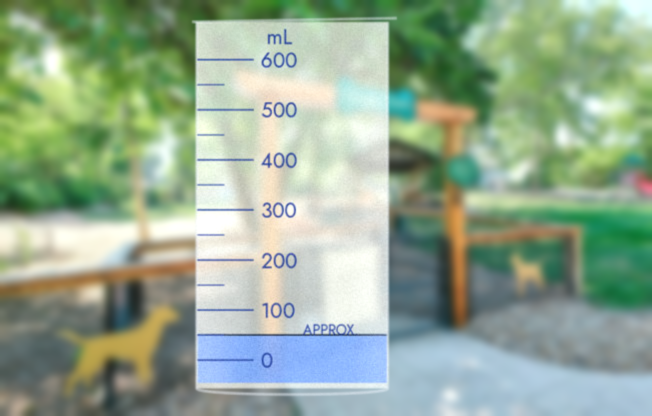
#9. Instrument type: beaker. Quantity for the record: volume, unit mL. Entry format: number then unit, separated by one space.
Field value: 50 mL
